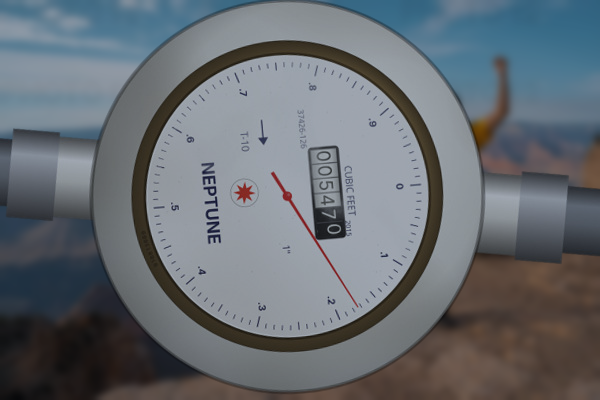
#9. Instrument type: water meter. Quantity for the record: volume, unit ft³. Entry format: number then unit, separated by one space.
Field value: 5470.17 ft³
